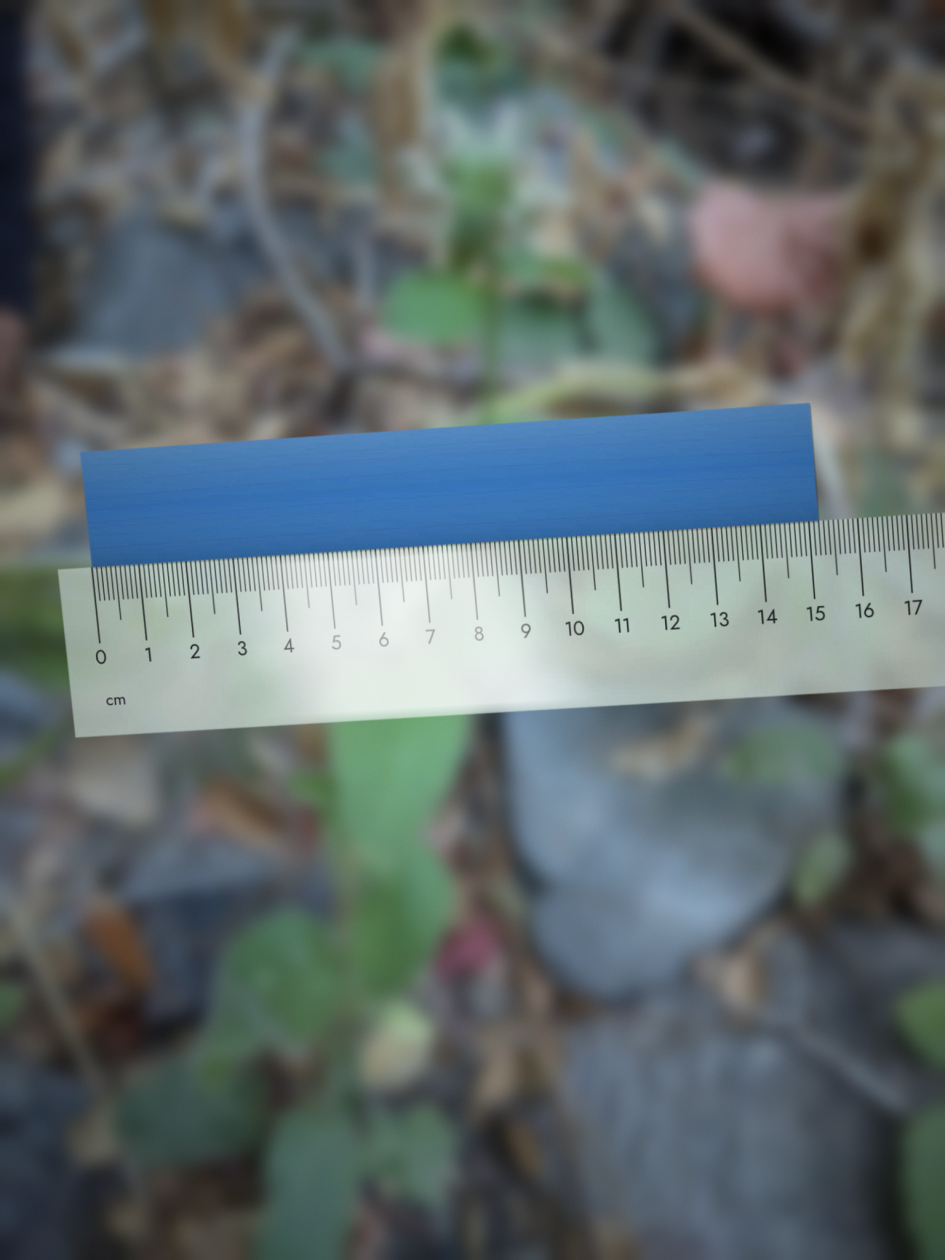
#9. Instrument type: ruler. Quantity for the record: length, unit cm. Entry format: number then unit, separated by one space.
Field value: 15.2 cm
